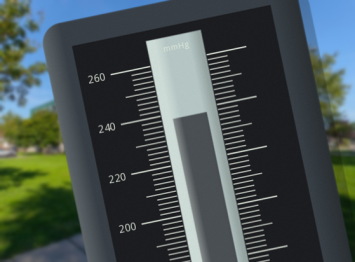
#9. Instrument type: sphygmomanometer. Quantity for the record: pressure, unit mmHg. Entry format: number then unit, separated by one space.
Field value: 238 mmHg
